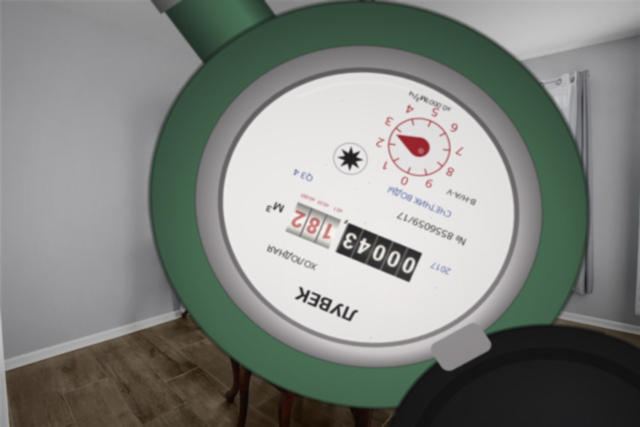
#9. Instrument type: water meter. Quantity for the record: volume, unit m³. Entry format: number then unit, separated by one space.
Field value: 43.1822 m³
